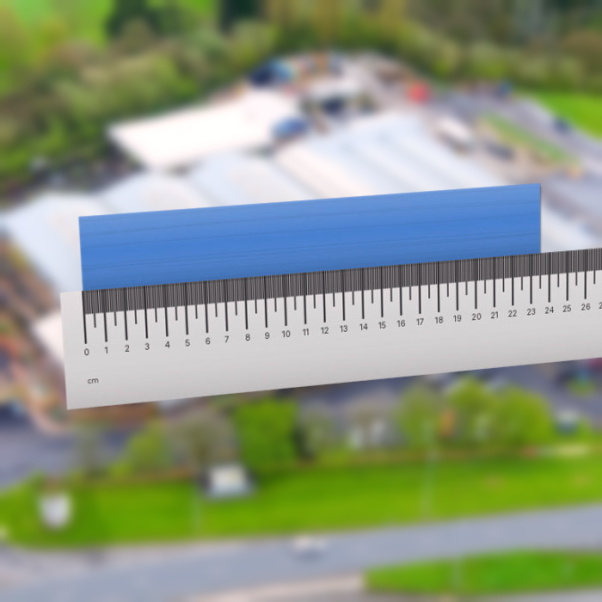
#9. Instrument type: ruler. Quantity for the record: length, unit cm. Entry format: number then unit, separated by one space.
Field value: 23.5 cm
